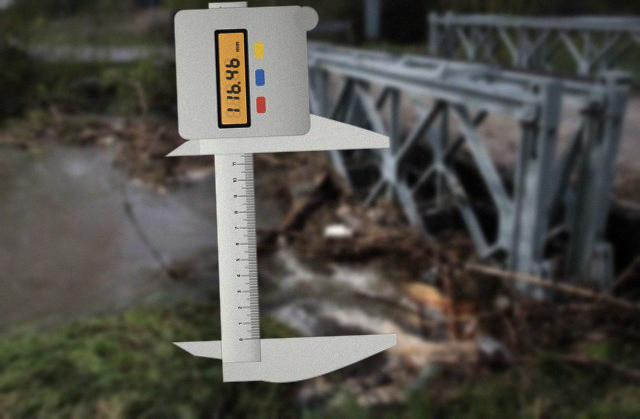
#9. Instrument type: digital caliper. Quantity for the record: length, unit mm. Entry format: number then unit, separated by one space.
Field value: 116.46 mm
